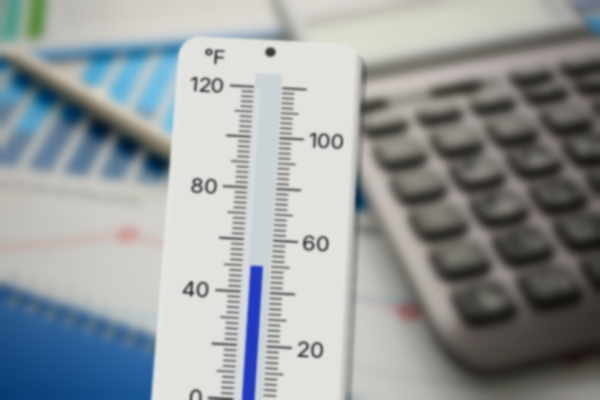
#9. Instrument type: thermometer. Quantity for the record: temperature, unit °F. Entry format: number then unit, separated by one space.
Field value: 50 °F
